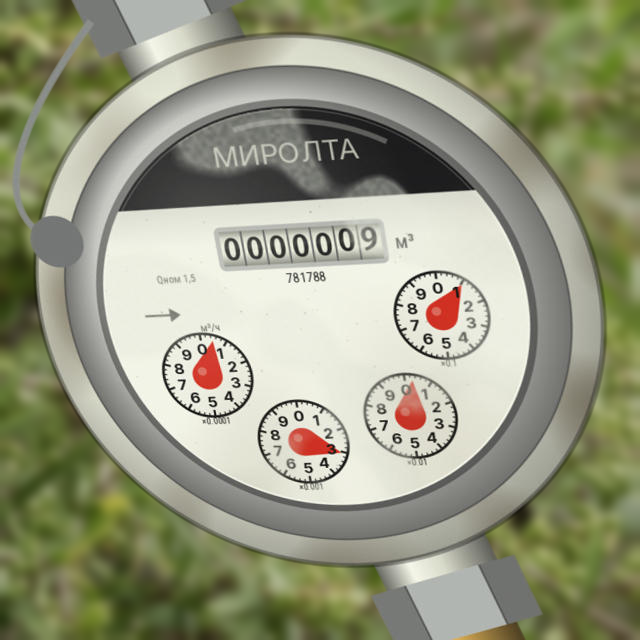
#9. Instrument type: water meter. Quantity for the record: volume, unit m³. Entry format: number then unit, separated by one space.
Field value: 9.1030 m³
